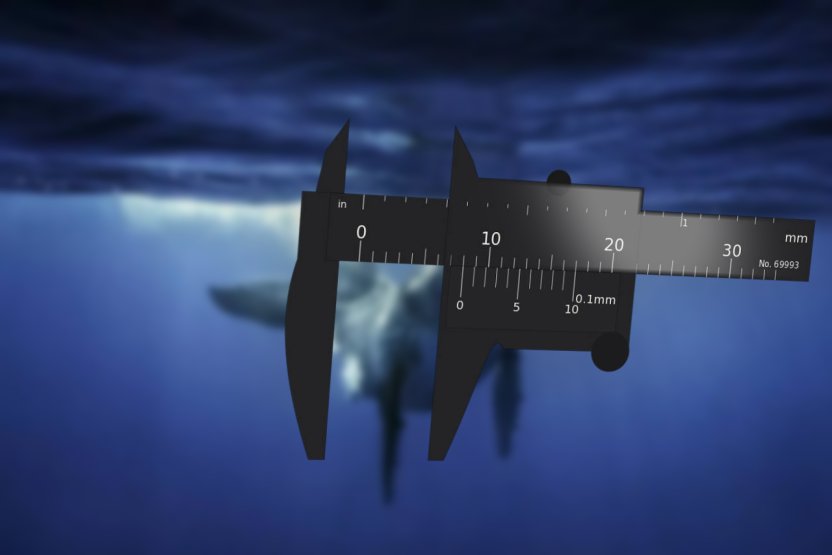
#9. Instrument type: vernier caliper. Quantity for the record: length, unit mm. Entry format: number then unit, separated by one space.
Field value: 8.0 mm
